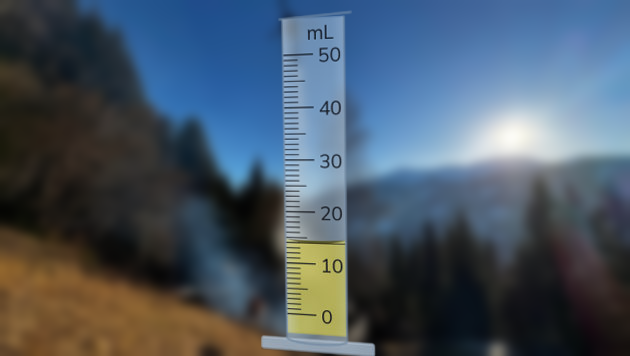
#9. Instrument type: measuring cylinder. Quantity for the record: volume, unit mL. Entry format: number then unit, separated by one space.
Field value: 14 mL
